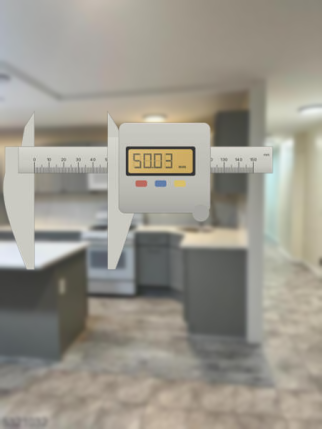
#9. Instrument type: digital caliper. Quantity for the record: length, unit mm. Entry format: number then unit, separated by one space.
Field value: 50.03 mm
